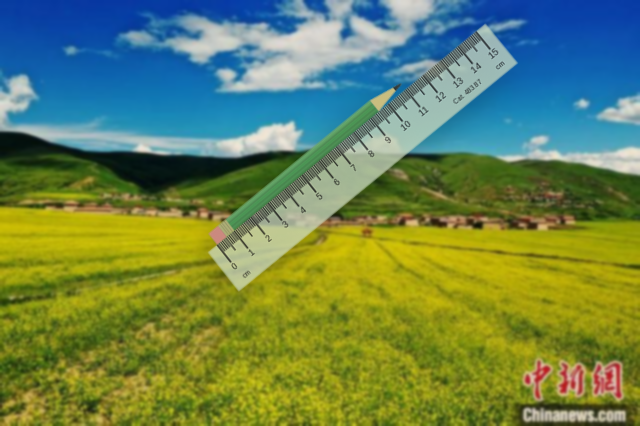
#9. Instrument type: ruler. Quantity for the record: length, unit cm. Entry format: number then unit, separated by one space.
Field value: 11 cm
